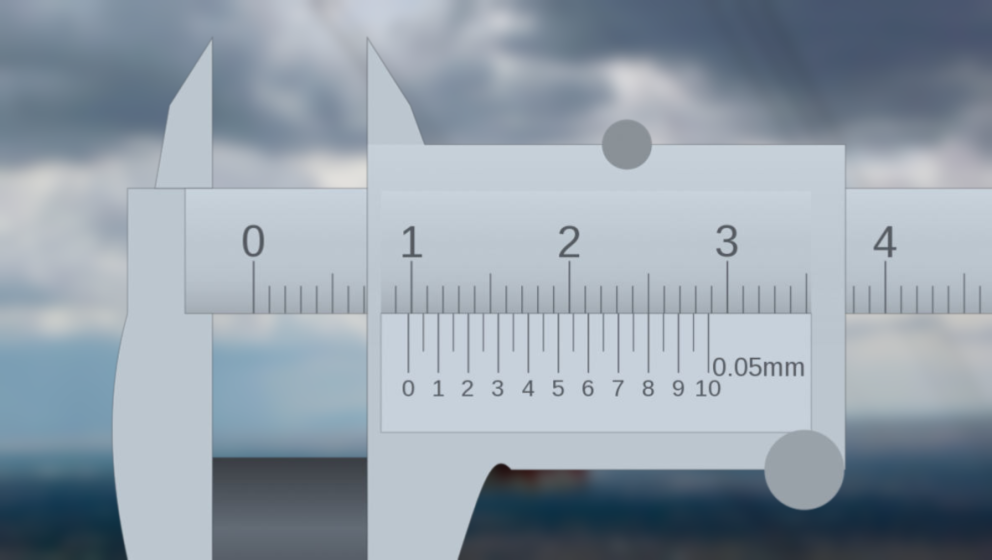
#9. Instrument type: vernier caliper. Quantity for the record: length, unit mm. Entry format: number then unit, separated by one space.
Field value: 9.8 mm
